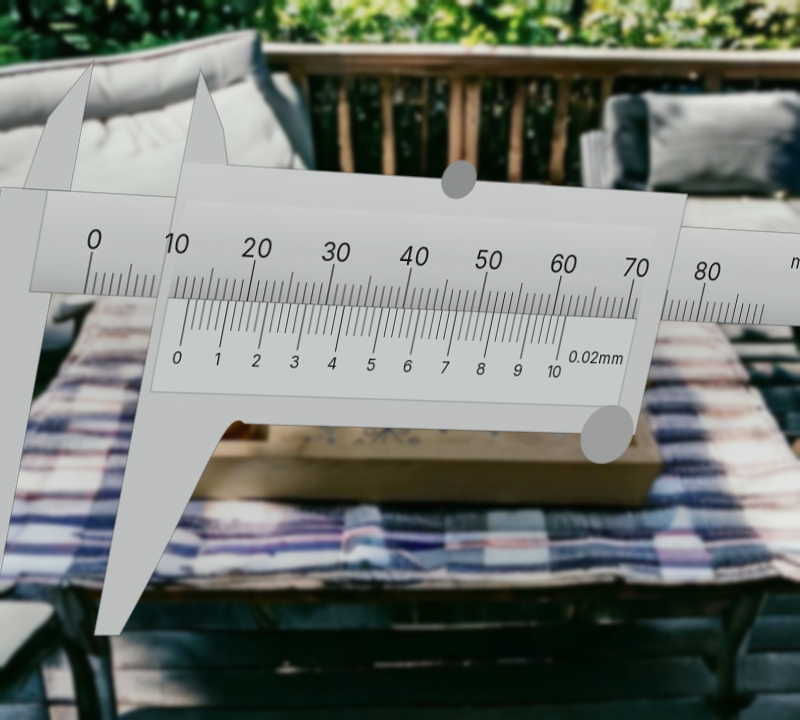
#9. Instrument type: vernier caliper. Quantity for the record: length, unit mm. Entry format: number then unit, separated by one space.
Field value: 12.8 mm
